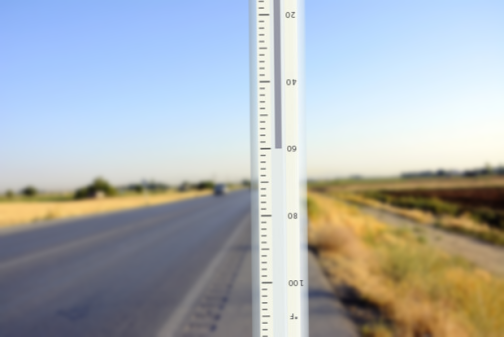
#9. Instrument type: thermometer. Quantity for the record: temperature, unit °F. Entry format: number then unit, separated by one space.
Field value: 60 °F
